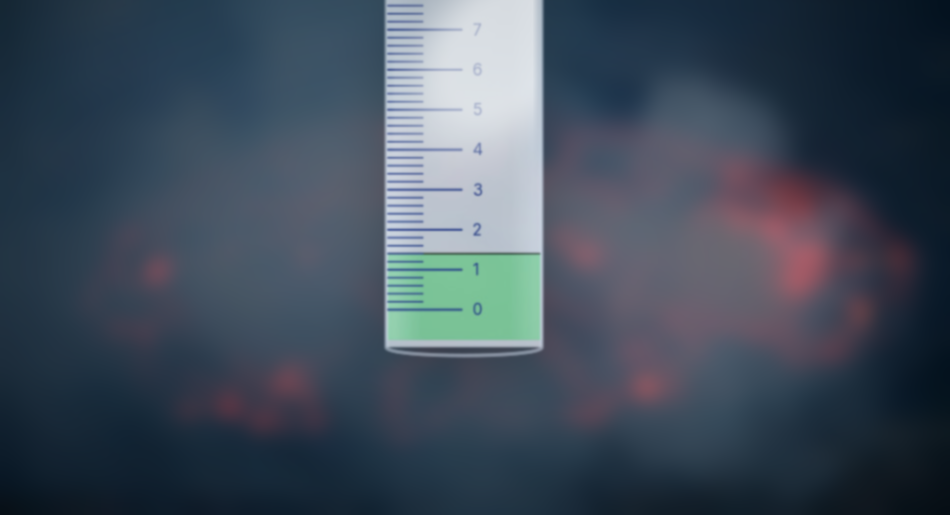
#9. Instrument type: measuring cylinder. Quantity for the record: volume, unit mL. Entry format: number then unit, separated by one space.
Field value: 1.4 mL
